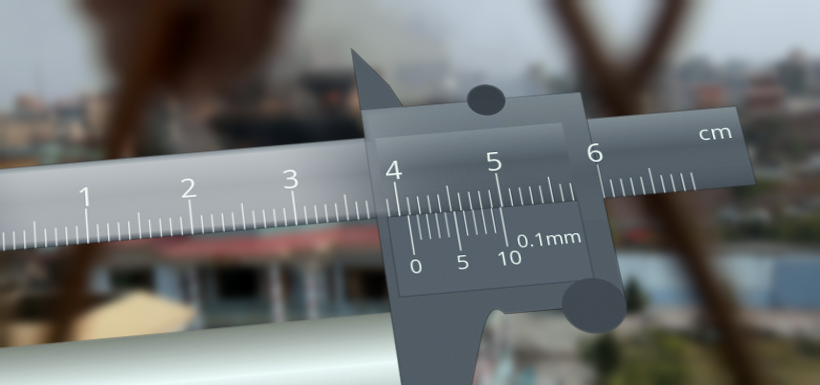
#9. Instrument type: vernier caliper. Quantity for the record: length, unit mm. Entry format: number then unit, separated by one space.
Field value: 40.8 mm
